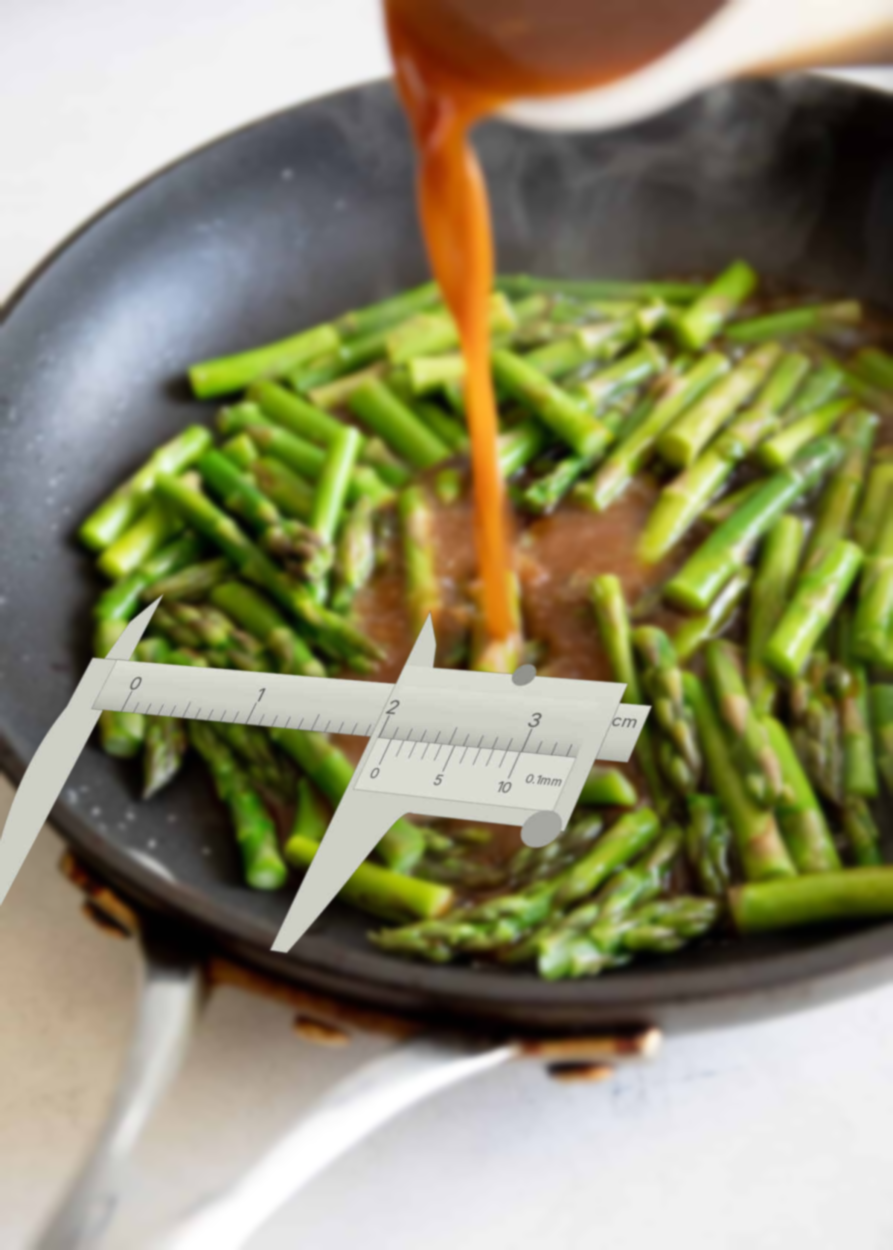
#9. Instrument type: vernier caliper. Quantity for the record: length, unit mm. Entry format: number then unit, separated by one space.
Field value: 20.9 mm
